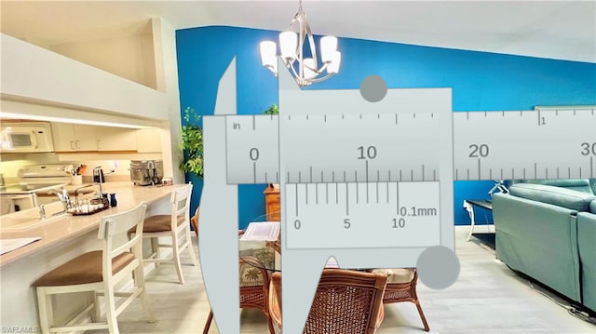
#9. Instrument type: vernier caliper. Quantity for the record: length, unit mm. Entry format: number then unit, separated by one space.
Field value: 3.7 mm
